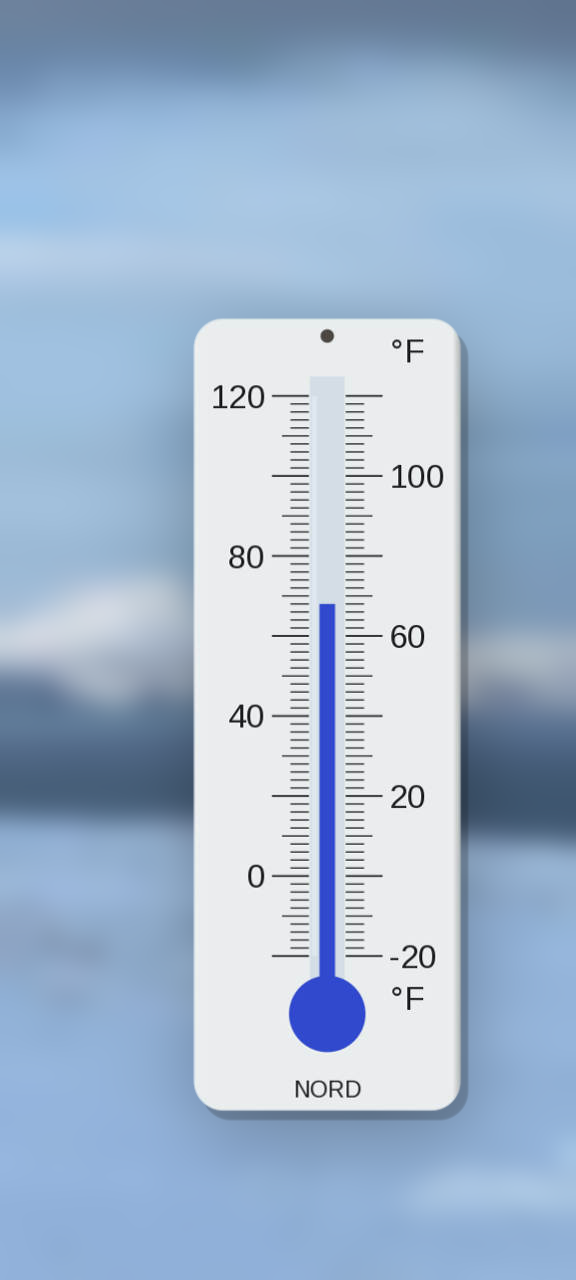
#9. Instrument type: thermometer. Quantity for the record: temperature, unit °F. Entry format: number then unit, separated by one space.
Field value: 68 °F
